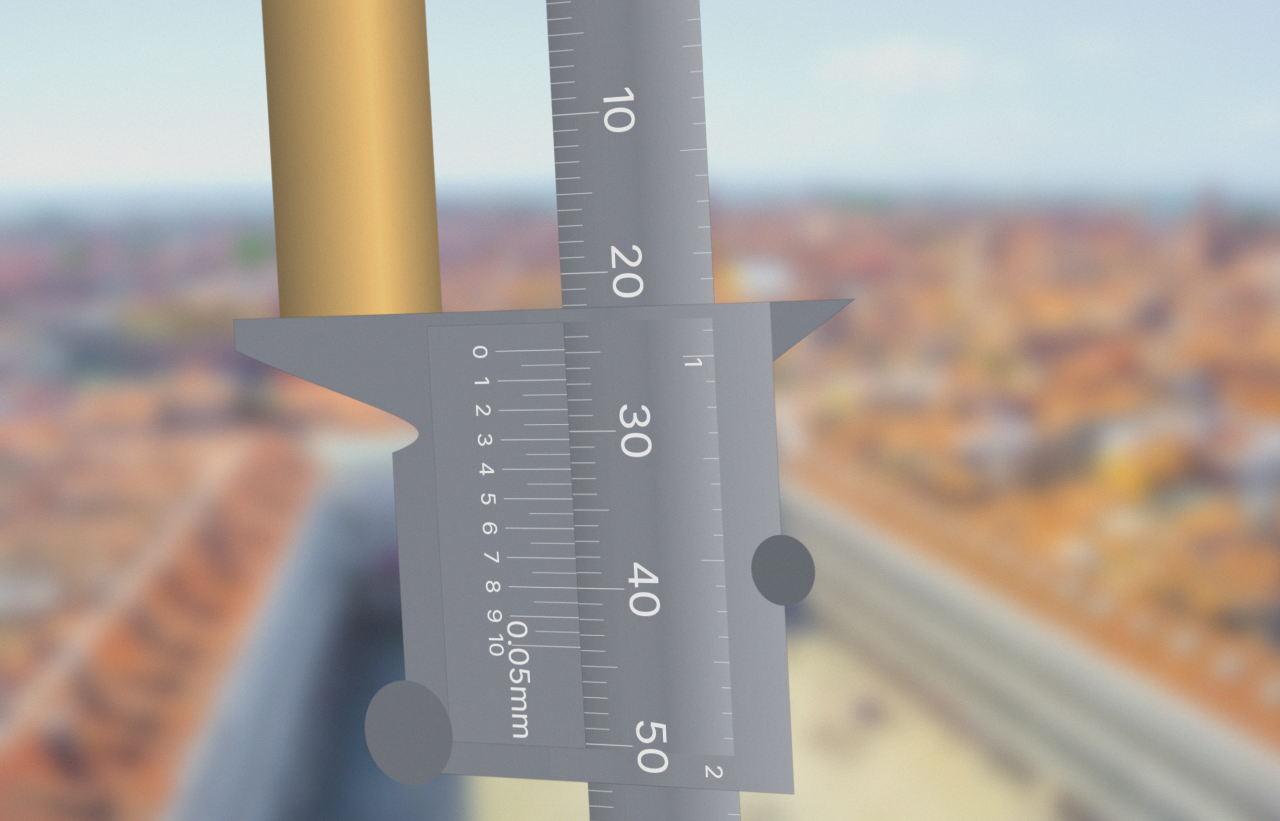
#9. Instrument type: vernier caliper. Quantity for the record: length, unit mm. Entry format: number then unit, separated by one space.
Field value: 24.8 mm
